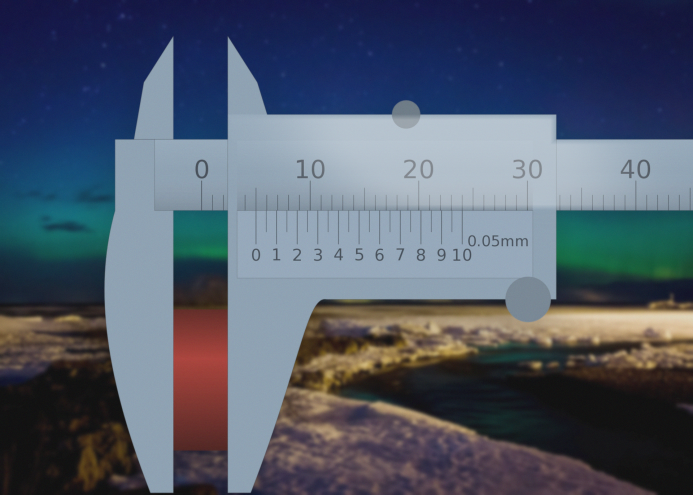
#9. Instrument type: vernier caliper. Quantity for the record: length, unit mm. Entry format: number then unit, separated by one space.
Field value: 5.0 mm
